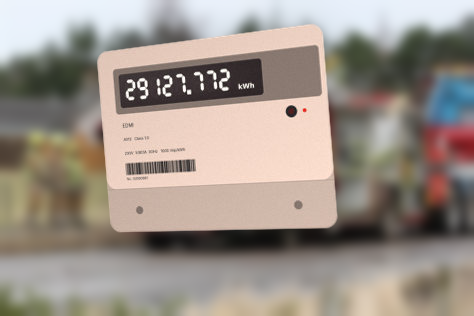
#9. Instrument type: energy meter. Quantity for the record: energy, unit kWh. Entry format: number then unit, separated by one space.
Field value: 29127.772 kWh
